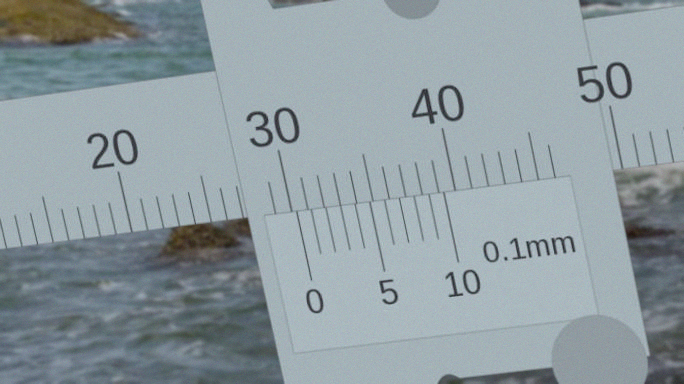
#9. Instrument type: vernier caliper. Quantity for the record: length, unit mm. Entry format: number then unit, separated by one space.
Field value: 30.3 mm
